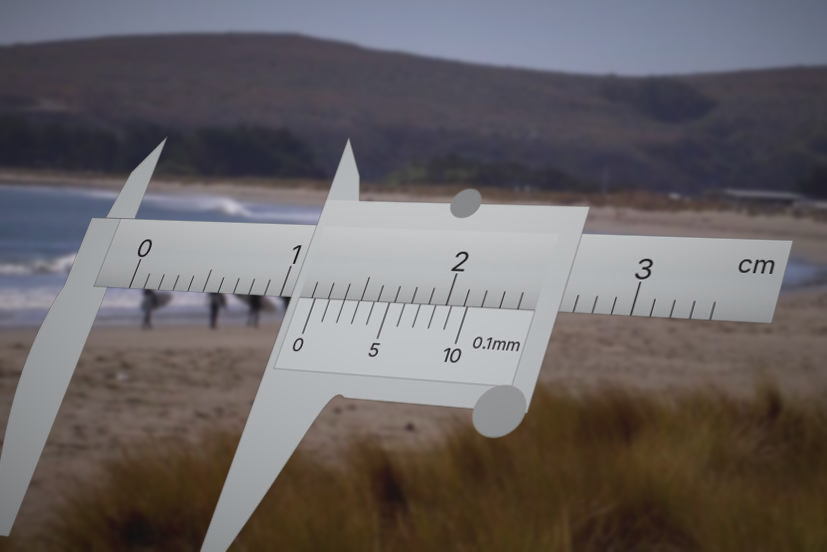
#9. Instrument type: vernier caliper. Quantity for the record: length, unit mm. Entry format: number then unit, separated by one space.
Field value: 12.2 mm
